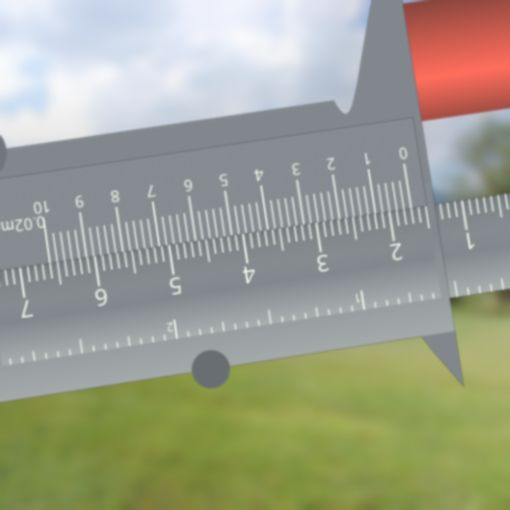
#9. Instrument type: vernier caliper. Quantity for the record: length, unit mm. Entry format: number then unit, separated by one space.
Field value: 17.0 mm
